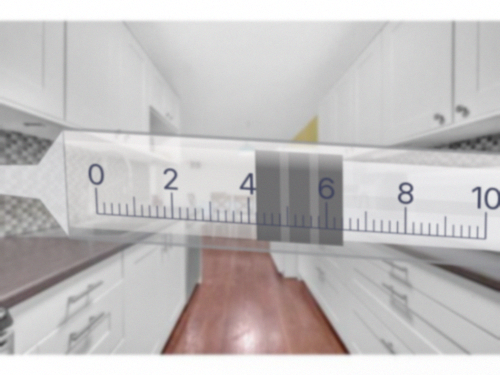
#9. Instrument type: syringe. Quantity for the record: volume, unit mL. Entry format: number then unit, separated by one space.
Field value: 4.2 mL
